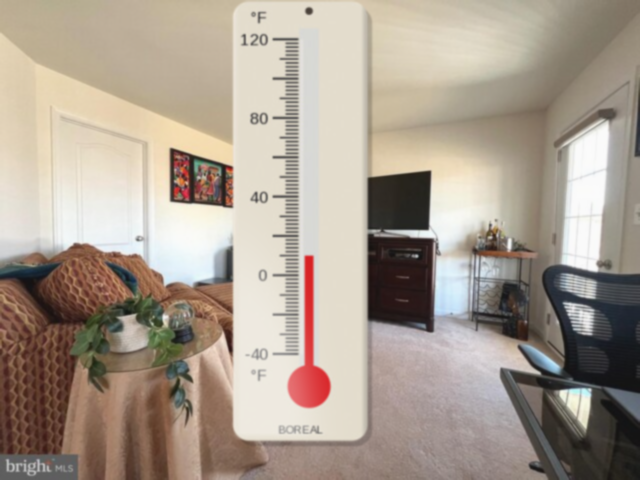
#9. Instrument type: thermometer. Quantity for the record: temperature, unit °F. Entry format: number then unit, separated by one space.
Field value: 10 °F
